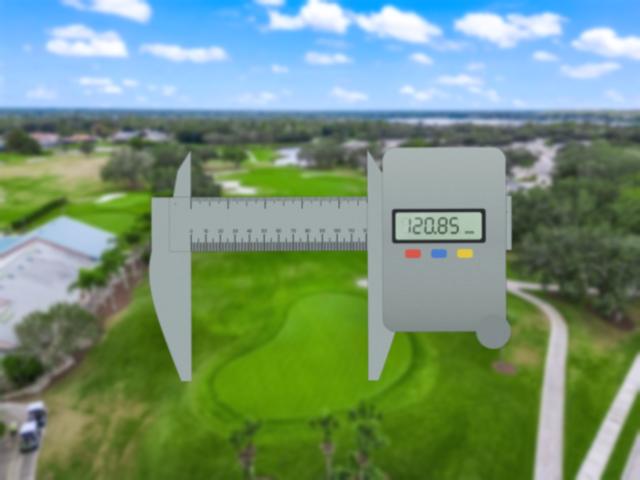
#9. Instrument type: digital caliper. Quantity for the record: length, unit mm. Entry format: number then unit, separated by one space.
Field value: 120.85 mm
